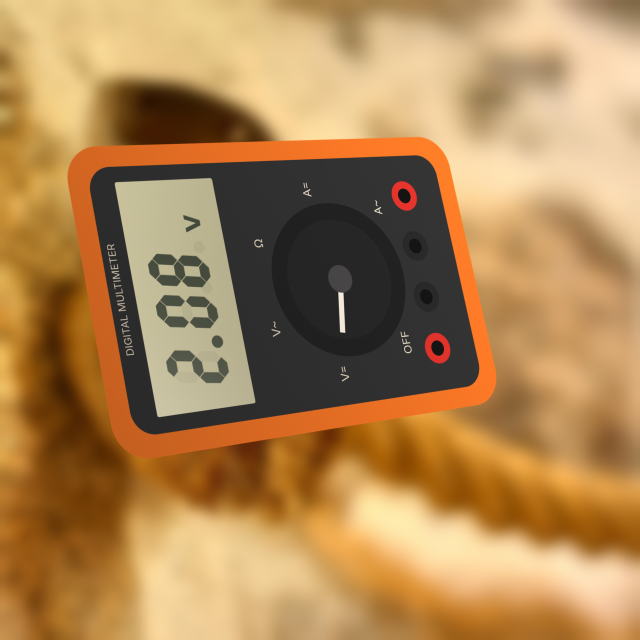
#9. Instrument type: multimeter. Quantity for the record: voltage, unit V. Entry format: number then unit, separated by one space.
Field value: 2.08 V
